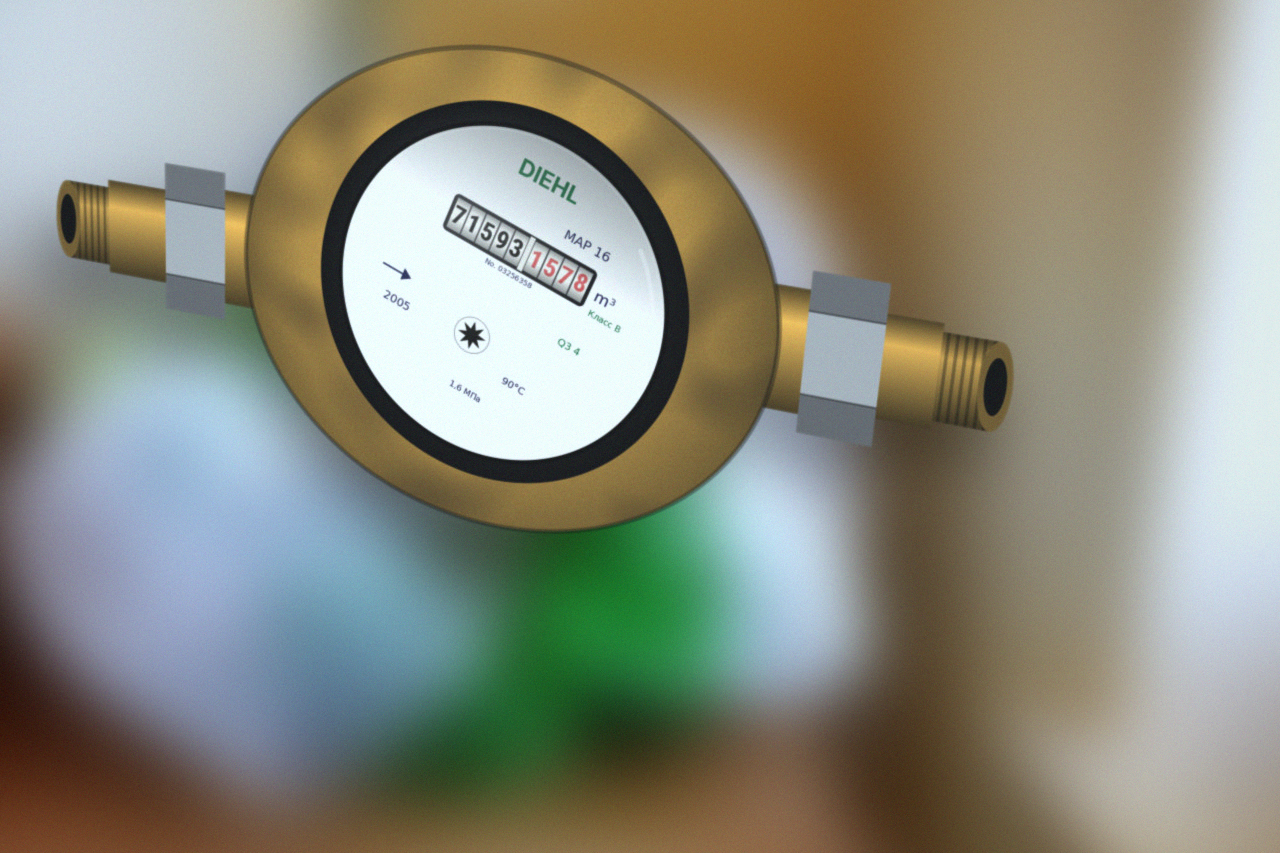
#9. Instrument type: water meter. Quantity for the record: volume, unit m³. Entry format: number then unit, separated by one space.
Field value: 71593.1578 m³
